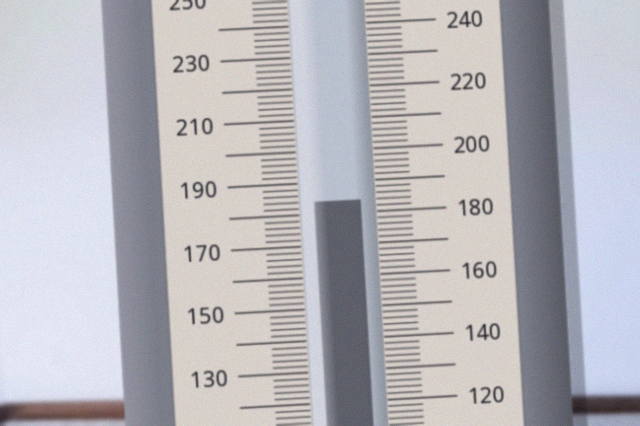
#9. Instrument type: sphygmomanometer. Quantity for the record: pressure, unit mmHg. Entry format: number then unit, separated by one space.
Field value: 184 mmHg
